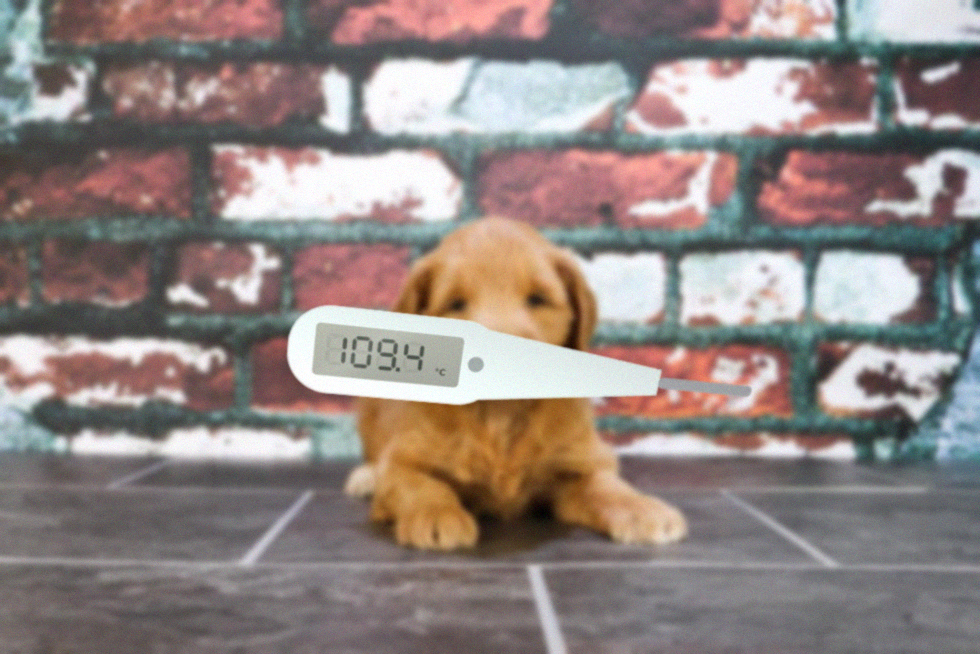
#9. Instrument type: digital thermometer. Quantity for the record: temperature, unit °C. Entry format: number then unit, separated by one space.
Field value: 109.4 °C
